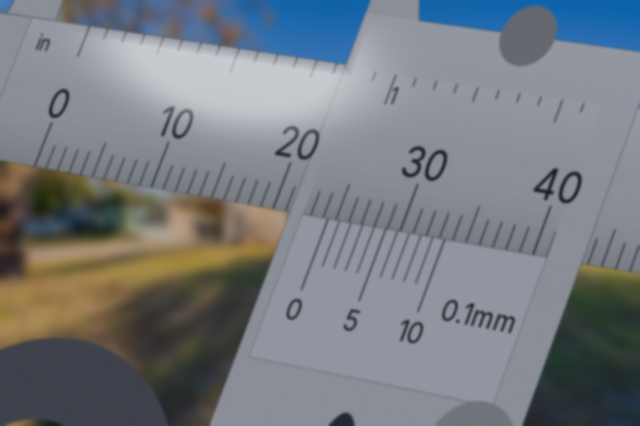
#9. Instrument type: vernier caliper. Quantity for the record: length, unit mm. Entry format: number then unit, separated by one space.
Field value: 24.4 mm
